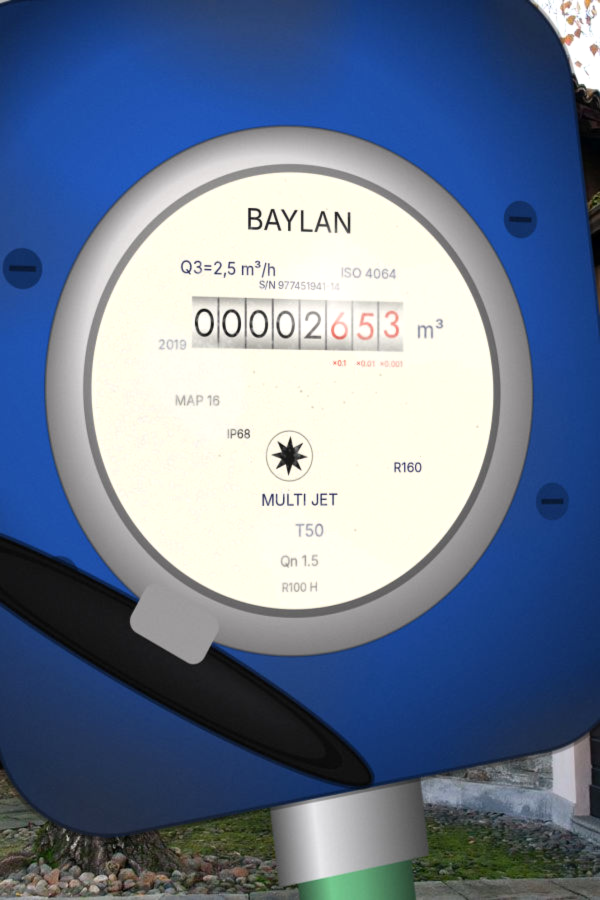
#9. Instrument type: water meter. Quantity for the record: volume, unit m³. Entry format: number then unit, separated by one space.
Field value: 2.653 m³
